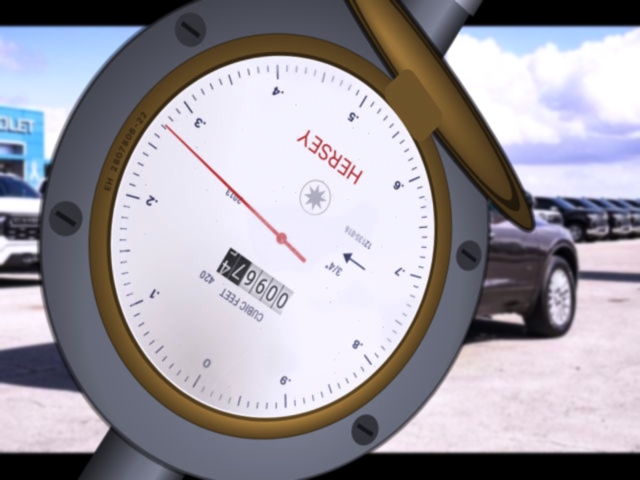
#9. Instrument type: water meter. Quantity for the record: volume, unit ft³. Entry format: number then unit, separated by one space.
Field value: 9674.27 ft³
